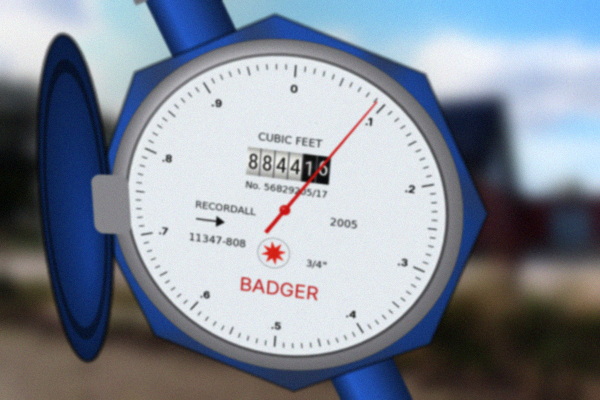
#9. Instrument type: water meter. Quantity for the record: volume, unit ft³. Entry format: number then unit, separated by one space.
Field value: 884416.09 ft³
